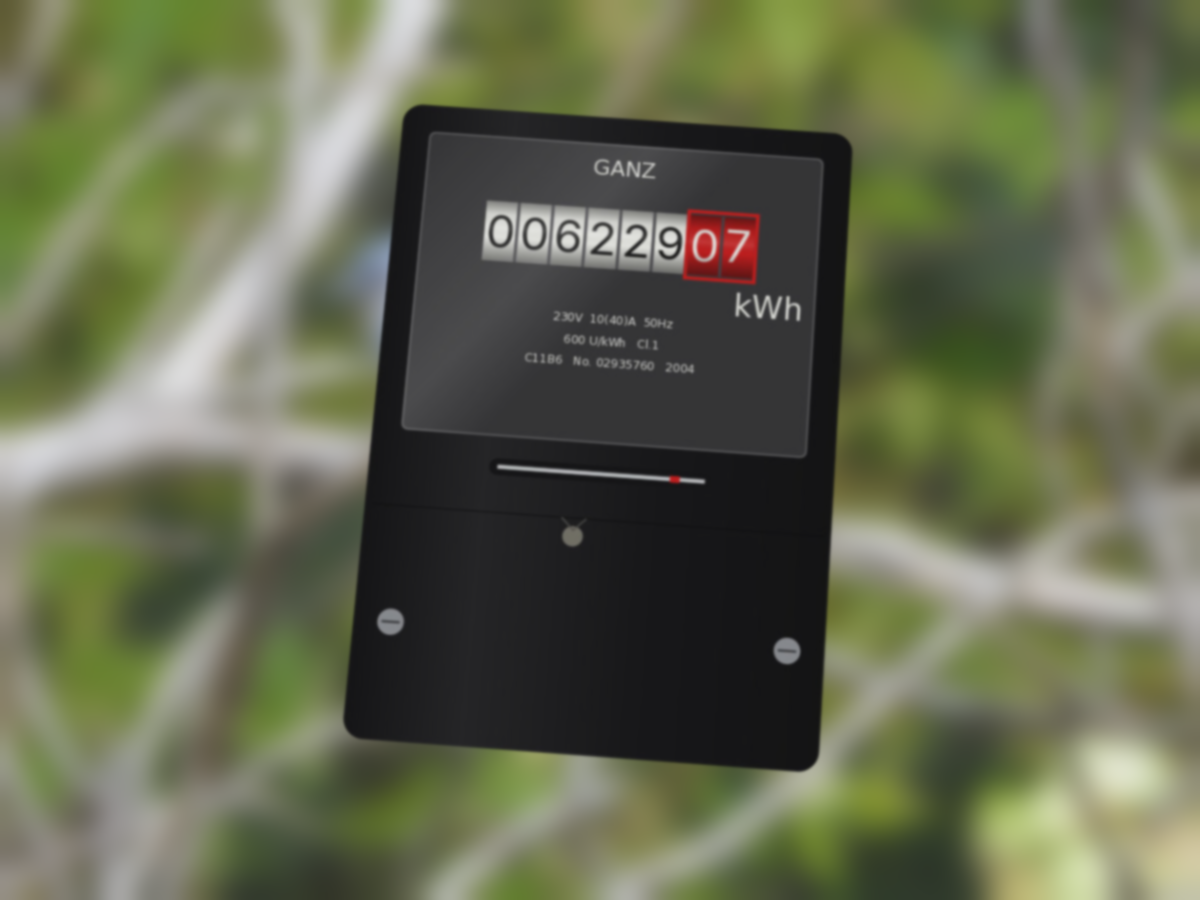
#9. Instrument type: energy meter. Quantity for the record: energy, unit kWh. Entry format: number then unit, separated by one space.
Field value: 6229.07 kWh
